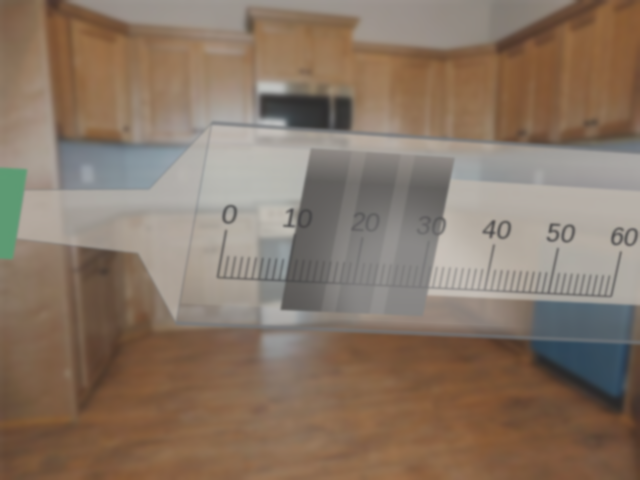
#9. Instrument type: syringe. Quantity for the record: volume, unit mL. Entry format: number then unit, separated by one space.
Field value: 10 mL
